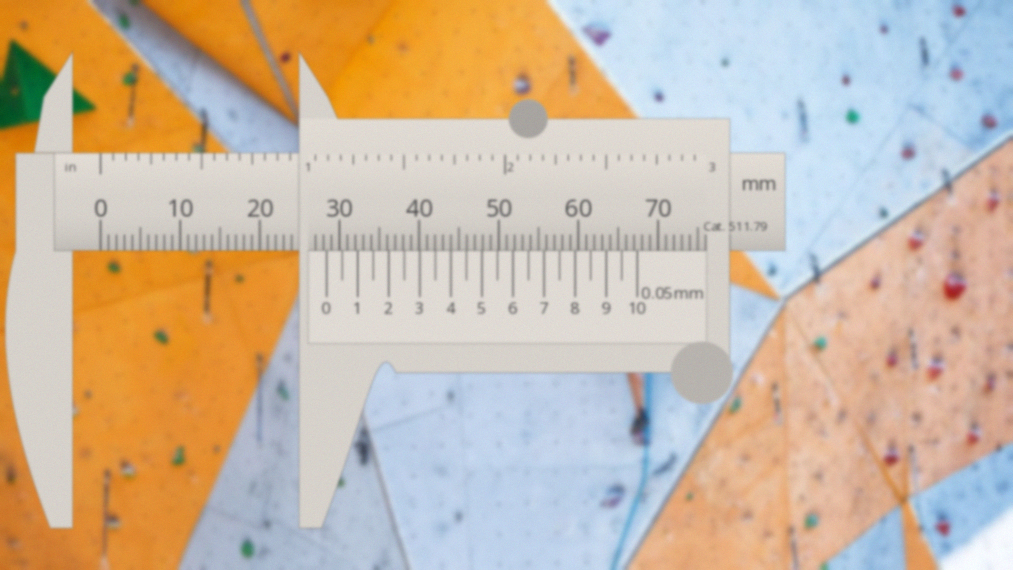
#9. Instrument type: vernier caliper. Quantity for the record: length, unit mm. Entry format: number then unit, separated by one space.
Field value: 28.4 mm
